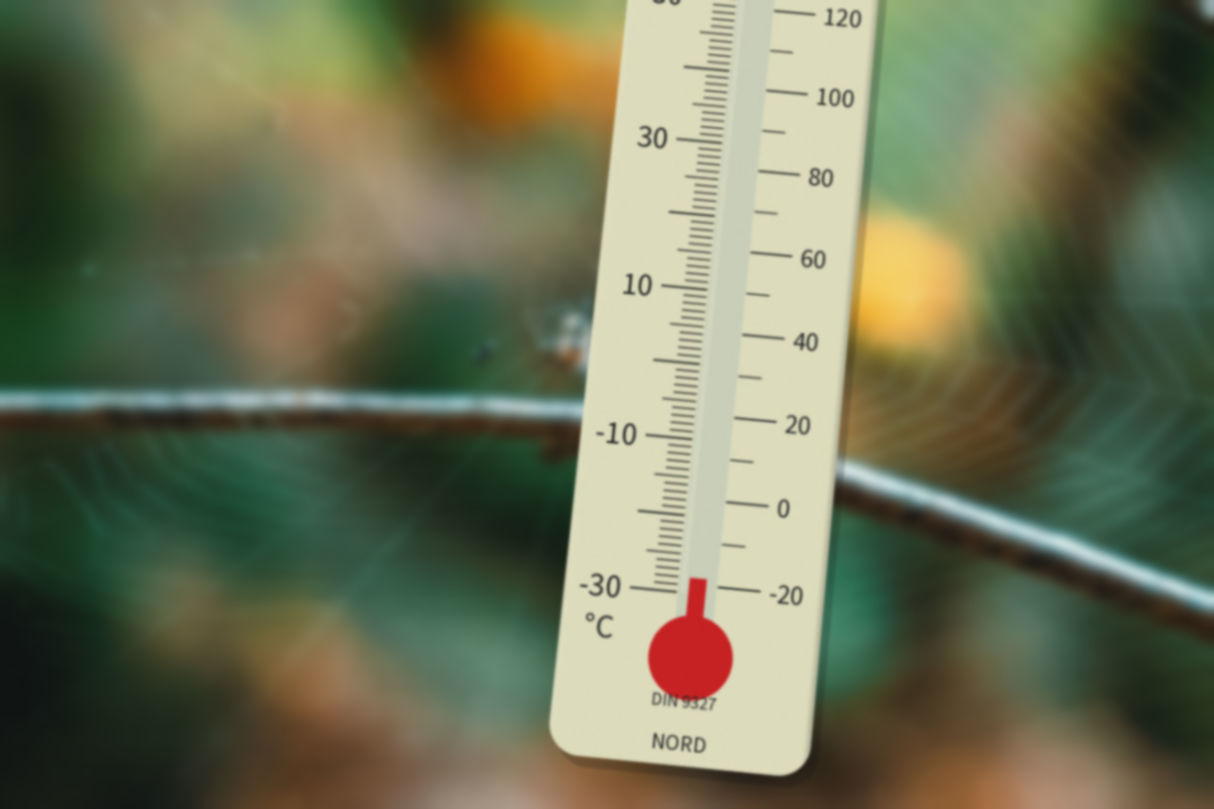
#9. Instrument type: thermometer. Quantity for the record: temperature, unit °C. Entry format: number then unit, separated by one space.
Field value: -28 °C
